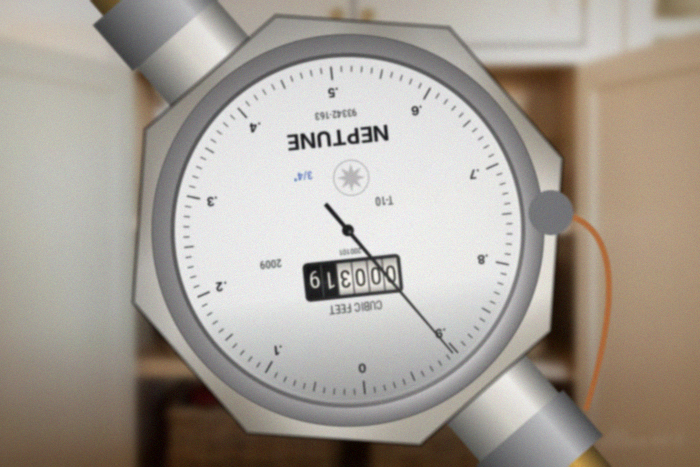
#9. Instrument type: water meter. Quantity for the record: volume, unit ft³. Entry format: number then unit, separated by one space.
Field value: 318.90 ft³
